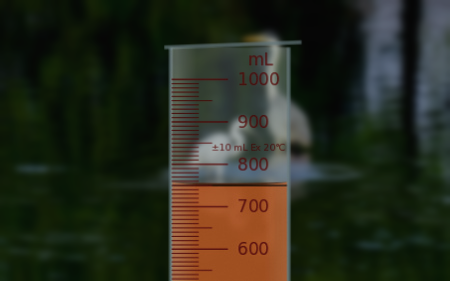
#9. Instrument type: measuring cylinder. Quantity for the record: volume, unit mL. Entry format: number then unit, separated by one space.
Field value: 750 mL
